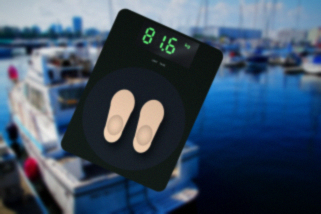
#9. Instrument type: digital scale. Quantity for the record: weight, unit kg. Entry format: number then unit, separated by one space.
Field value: 81.6 kg
